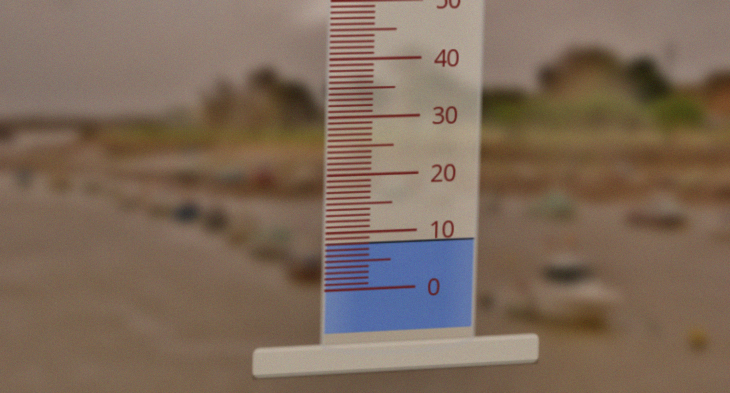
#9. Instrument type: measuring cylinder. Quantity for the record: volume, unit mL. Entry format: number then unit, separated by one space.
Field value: 8 mL
